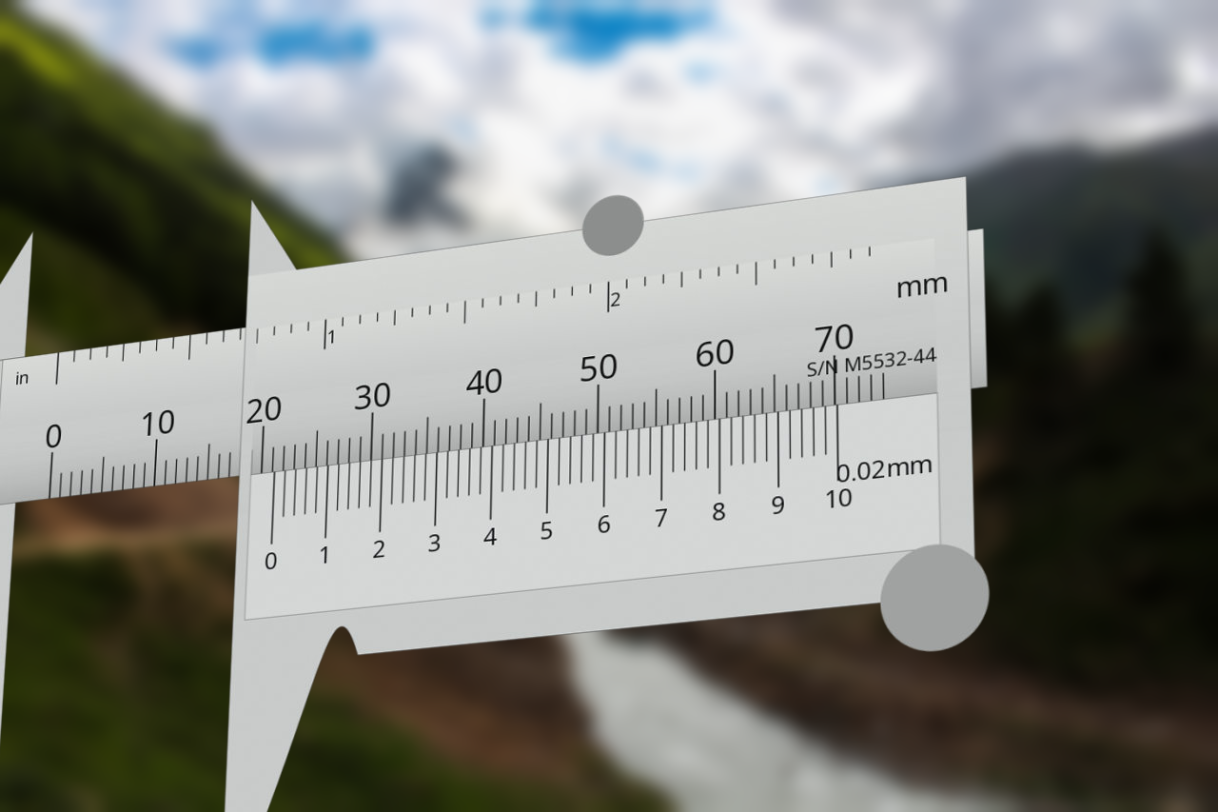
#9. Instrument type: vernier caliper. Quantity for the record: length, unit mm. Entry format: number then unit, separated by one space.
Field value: 21.2 mm
